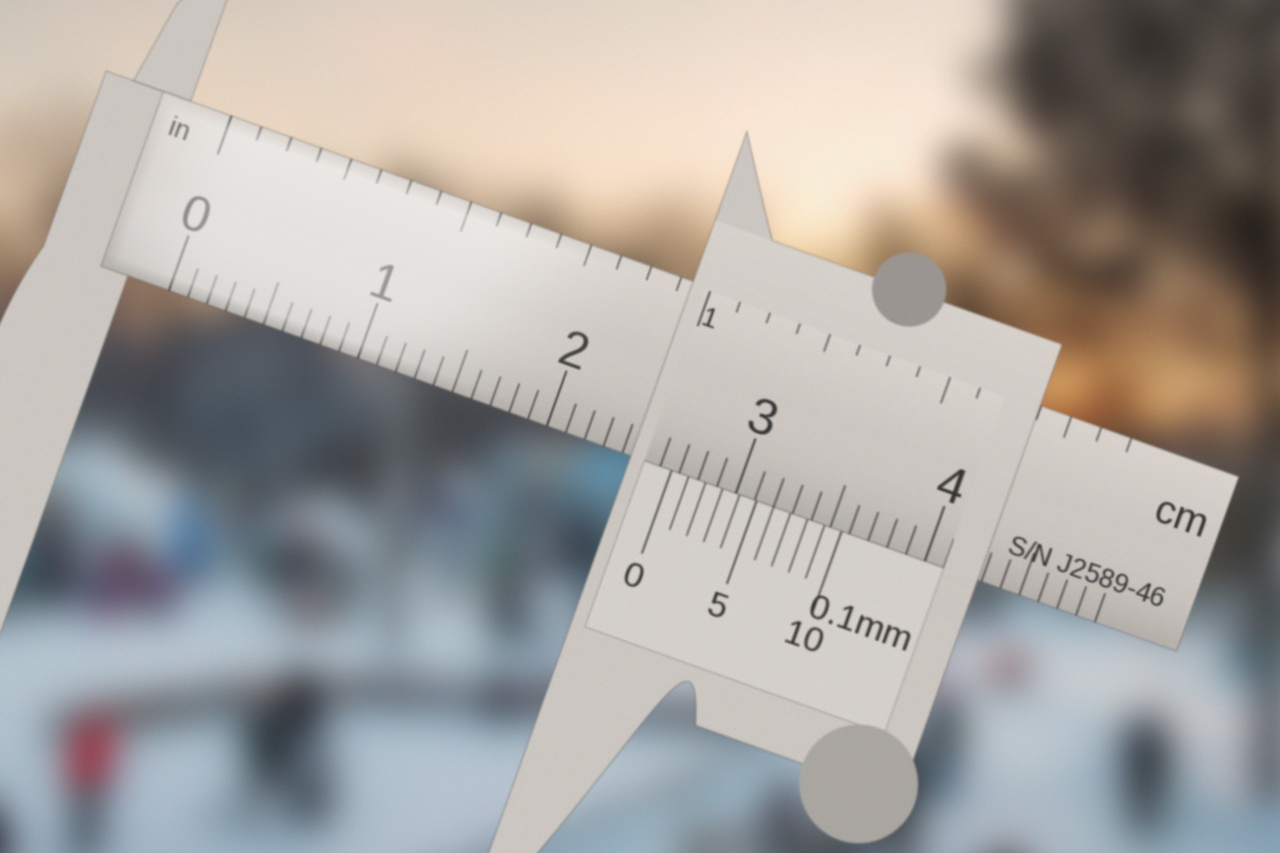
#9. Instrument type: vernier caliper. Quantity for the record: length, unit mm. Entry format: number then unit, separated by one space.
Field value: 26.6 mm
